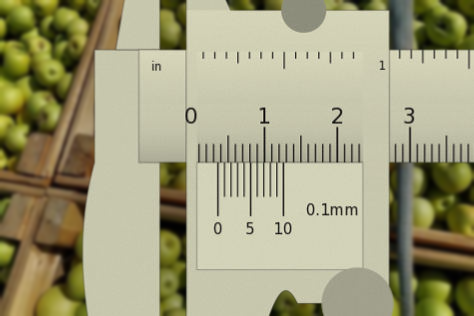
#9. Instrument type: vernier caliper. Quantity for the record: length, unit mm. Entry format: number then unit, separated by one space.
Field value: 3.6 mm
